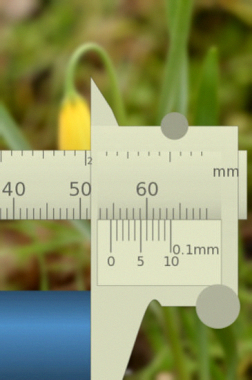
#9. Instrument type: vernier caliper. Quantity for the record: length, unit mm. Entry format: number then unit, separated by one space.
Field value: 54.6 mm
